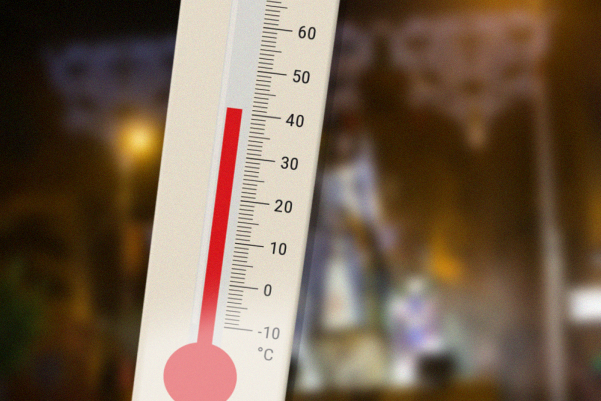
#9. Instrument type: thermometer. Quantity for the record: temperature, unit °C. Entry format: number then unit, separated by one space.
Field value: 41 °C
